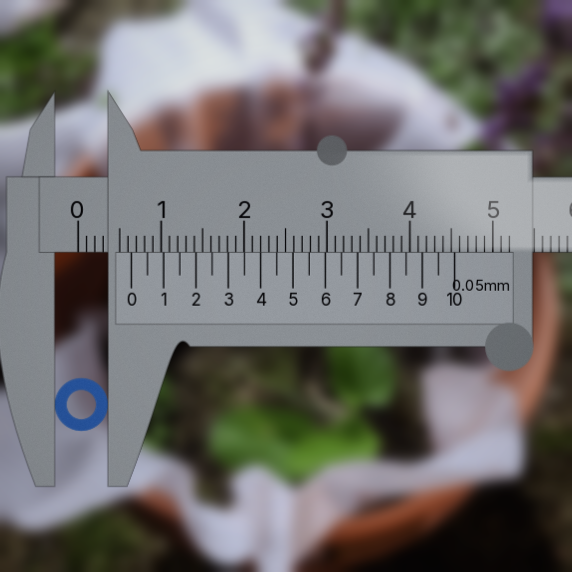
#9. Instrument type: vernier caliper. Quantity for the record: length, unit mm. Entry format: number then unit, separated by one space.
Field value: 6.4 mm
